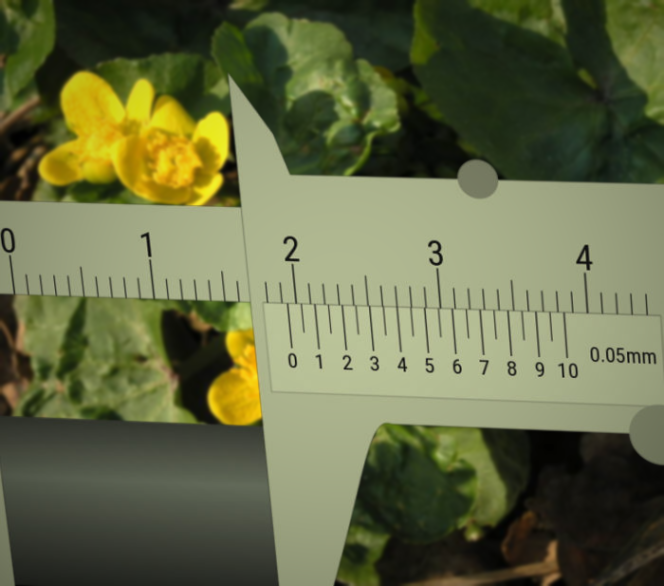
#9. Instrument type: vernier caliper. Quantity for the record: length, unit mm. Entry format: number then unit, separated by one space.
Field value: 19.4 mm
